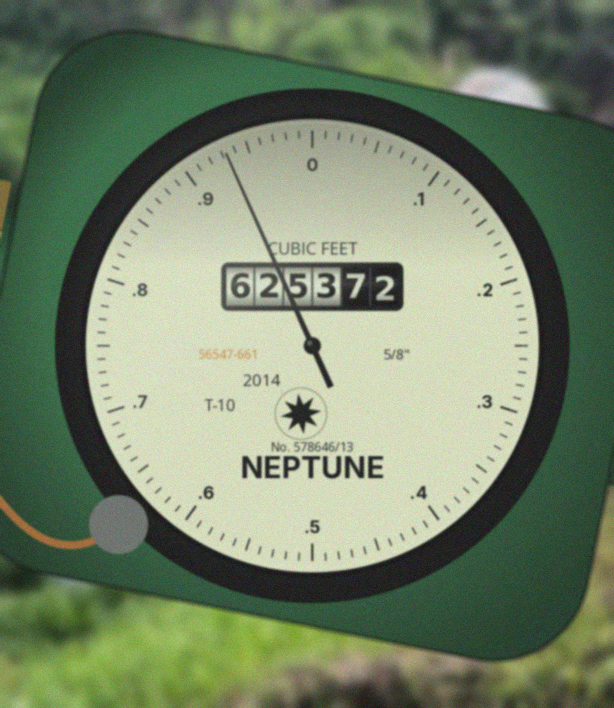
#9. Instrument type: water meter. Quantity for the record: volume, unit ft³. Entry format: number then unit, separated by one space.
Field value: 625371.93 ft³
